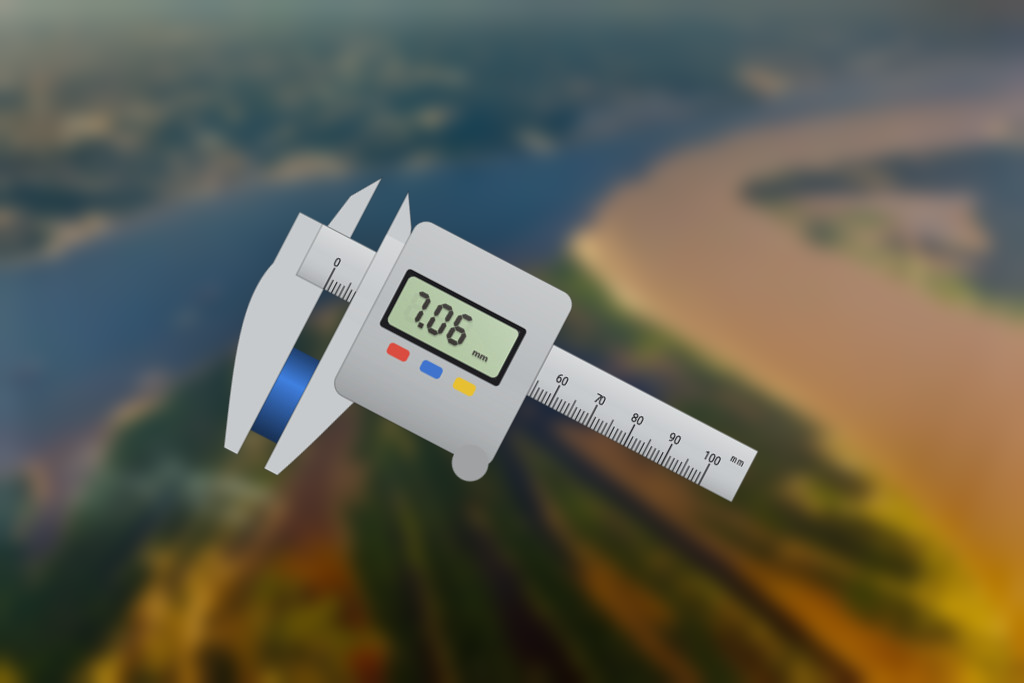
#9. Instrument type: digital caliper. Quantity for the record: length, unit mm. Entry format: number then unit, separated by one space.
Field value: 7.06 mm
